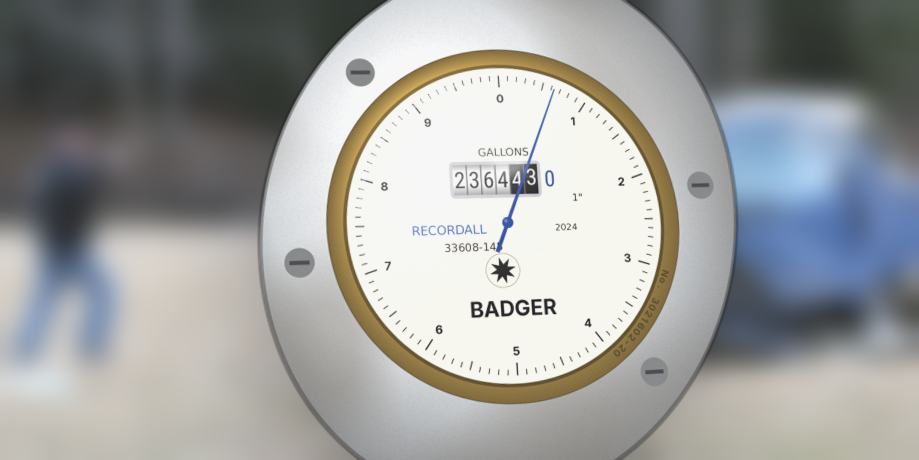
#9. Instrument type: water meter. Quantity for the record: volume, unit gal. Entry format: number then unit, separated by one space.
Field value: 2364430.6 gal
